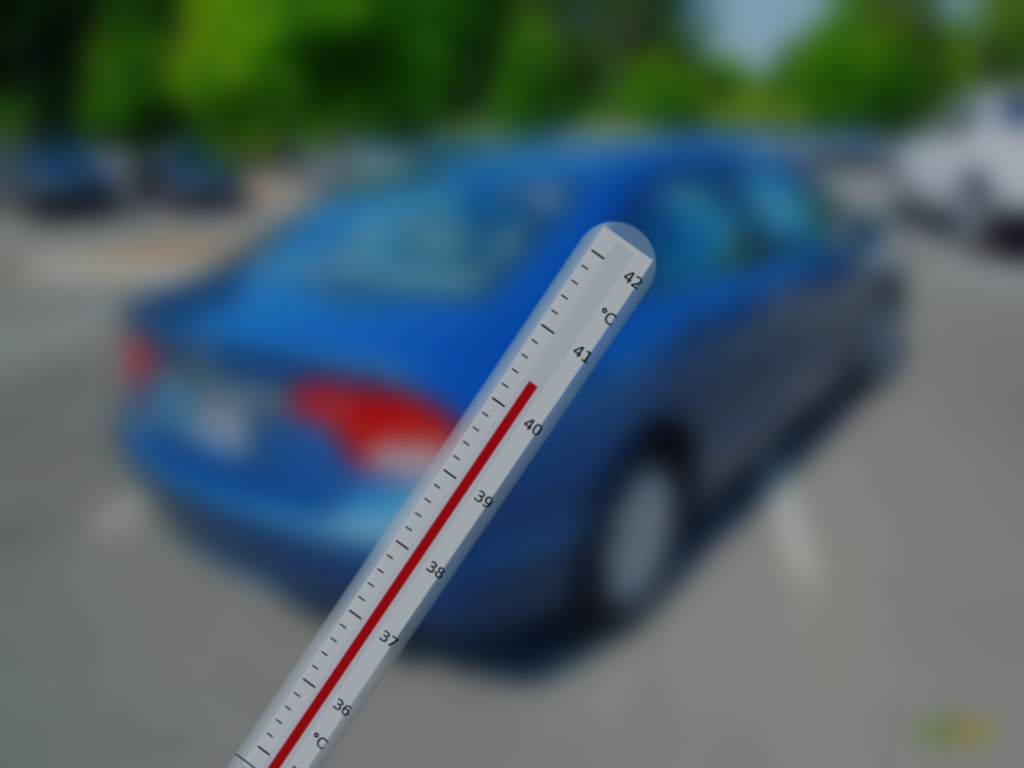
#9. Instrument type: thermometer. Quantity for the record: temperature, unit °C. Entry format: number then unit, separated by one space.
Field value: 40.4 °C
